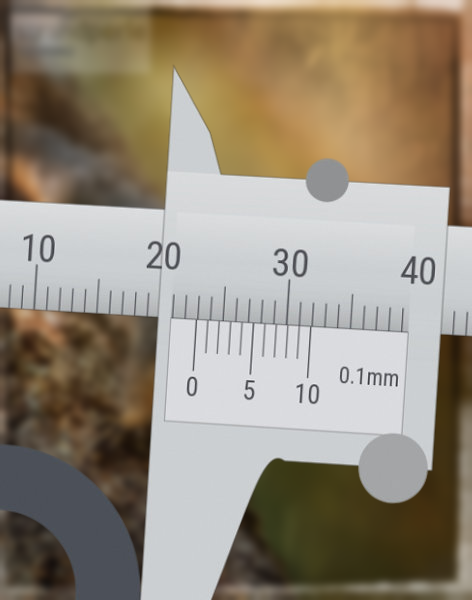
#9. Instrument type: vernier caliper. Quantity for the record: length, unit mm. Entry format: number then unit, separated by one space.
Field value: 22.9 mm
